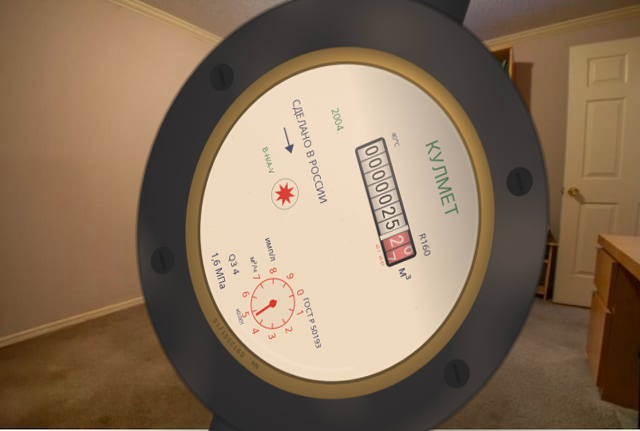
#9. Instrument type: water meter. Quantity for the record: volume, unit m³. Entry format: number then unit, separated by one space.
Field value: 25.264 m³
